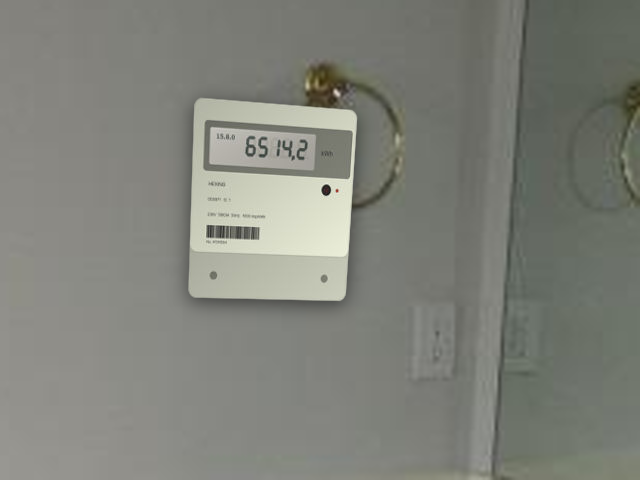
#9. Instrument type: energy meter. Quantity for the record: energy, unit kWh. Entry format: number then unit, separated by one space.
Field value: 6514.2 kWh
